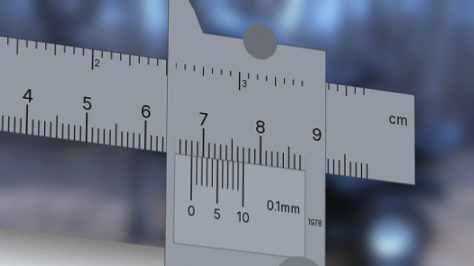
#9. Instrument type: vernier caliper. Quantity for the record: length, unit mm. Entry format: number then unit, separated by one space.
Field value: 68.0 mm
